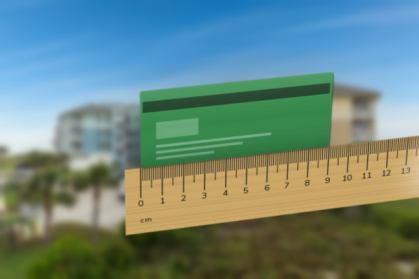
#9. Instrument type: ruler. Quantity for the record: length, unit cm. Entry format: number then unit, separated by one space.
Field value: 9 cm
